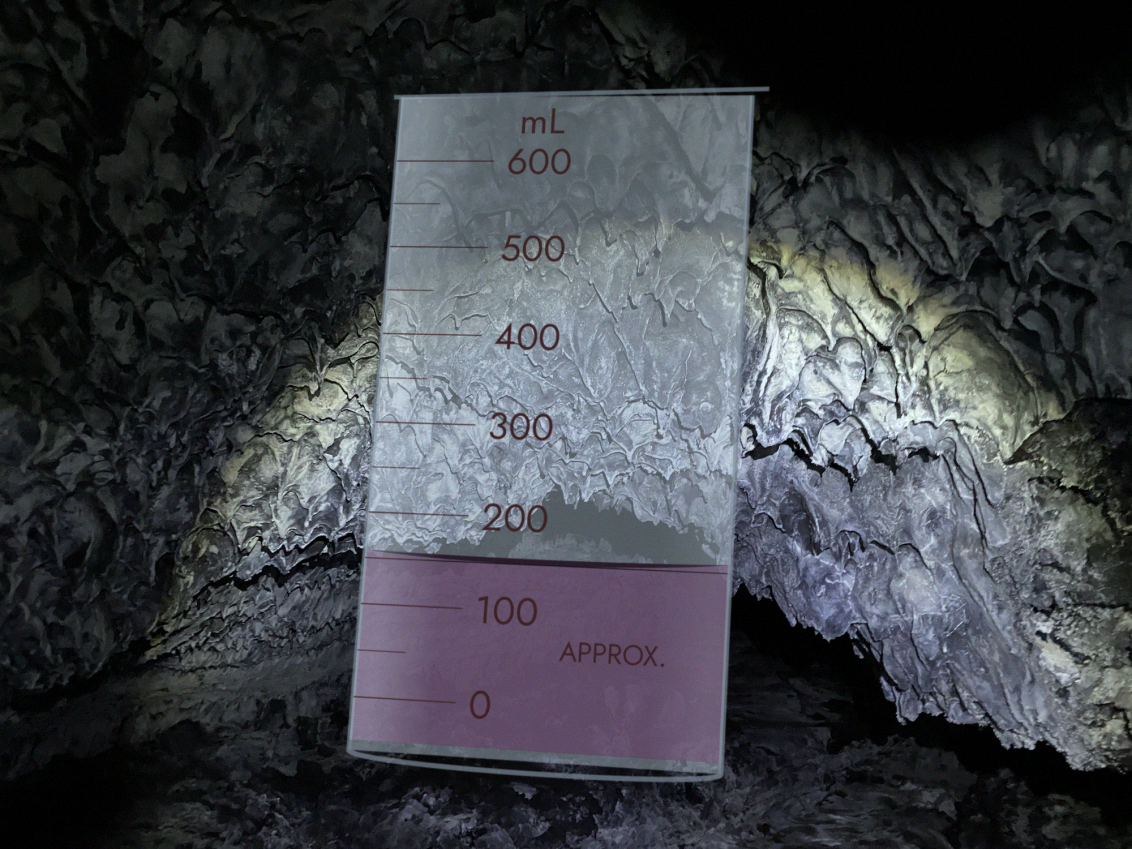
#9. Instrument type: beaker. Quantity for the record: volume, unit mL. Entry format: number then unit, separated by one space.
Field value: 150 mL
